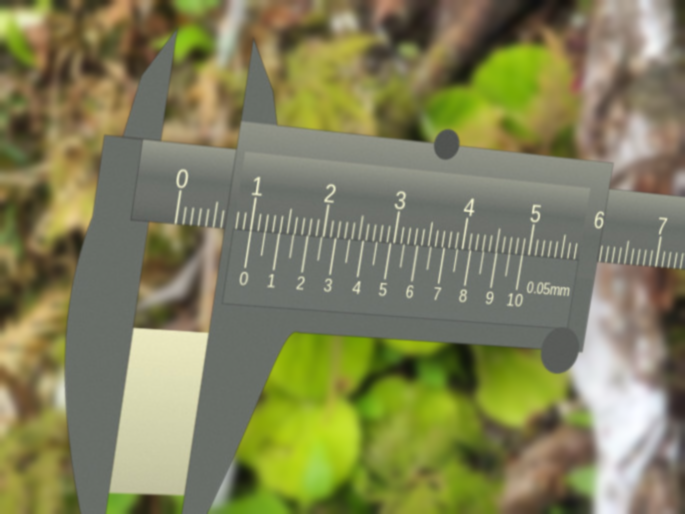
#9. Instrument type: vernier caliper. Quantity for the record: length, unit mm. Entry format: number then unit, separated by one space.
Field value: 10.0 mm
